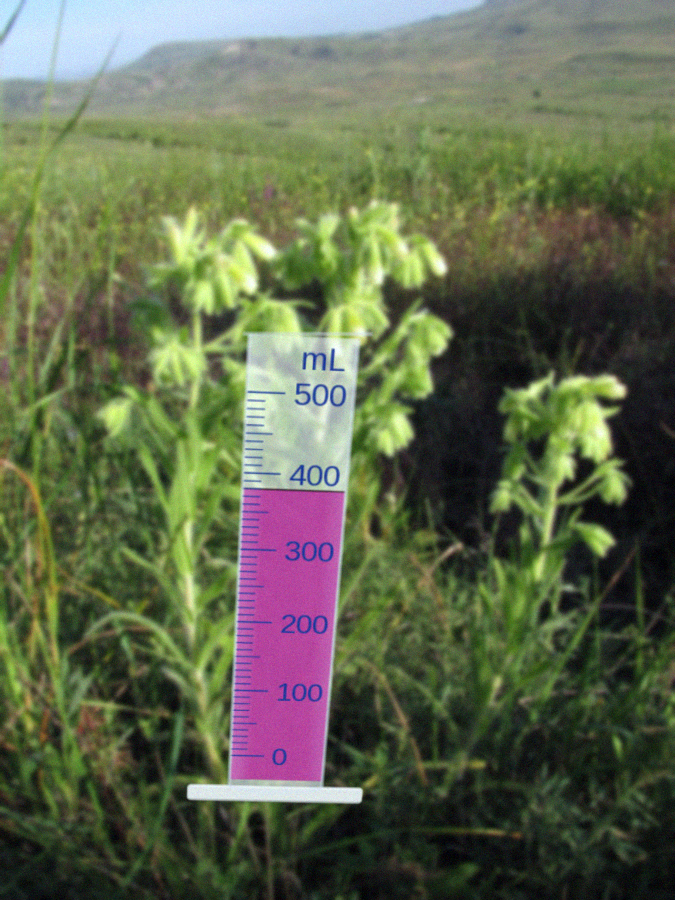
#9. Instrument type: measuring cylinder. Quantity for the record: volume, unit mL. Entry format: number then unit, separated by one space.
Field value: 380 mL
